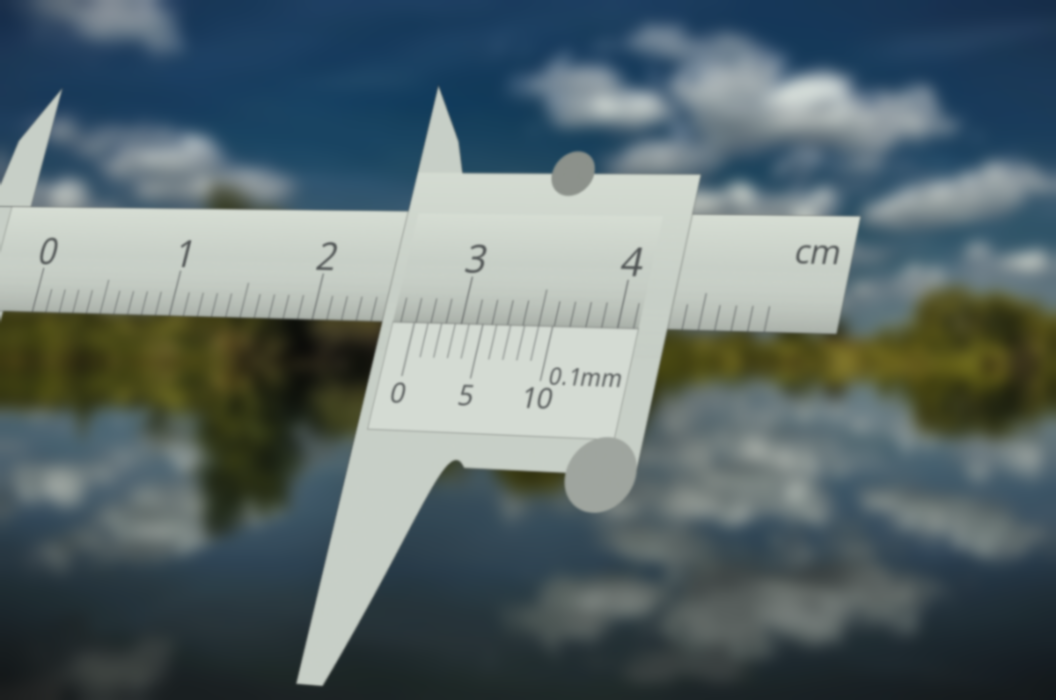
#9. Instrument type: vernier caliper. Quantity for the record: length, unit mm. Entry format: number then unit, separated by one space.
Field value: 26.9 mm
